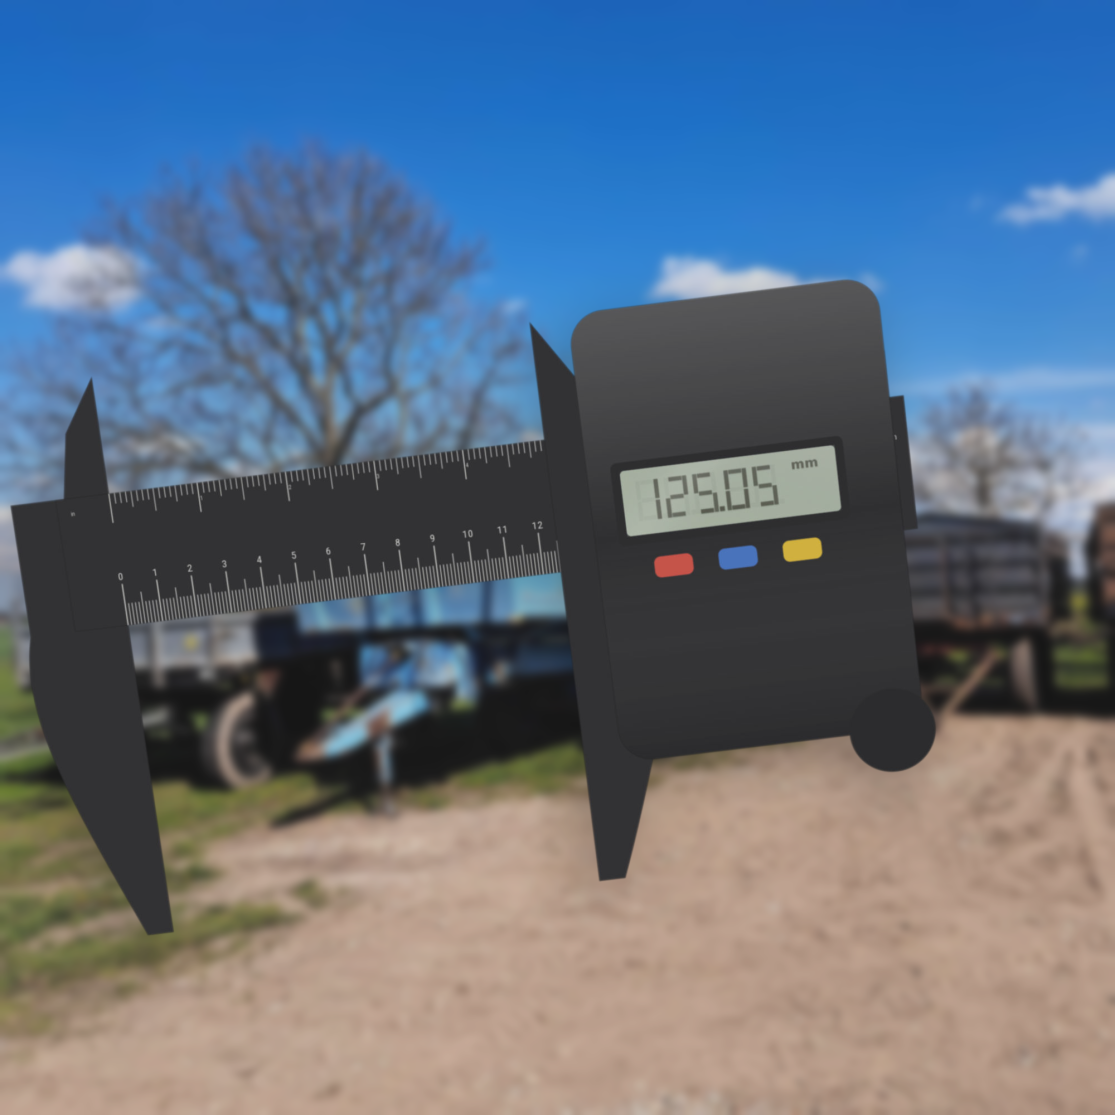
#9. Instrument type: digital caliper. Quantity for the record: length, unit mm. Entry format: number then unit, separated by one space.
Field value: 125.05 mm
